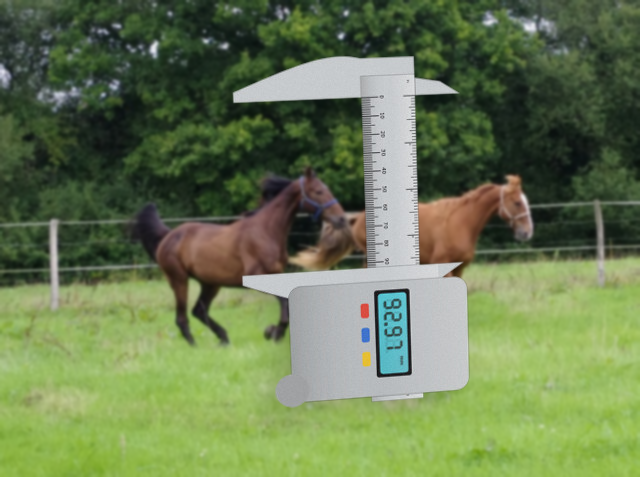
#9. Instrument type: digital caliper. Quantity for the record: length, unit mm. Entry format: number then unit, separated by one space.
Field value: 92.97 mm
